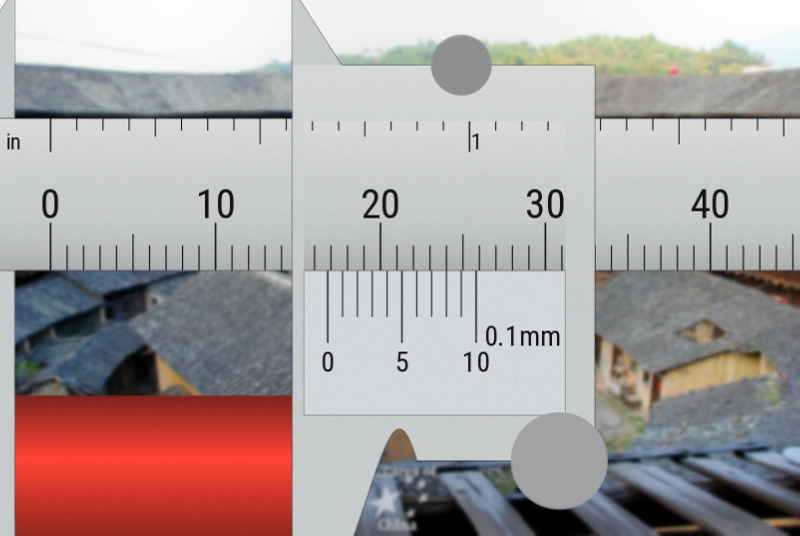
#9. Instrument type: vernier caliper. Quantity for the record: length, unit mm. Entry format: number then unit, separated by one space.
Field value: 16.8 mm
